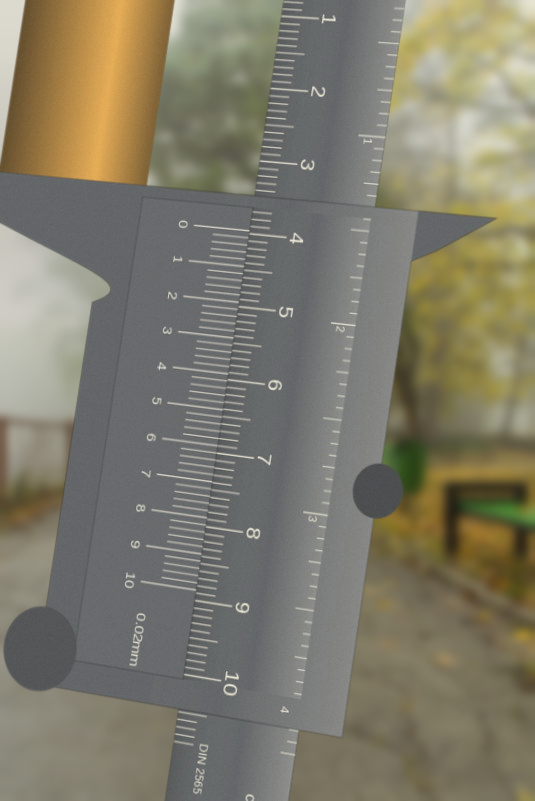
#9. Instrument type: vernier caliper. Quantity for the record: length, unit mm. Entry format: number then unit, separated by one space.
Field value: 39.6 mm
